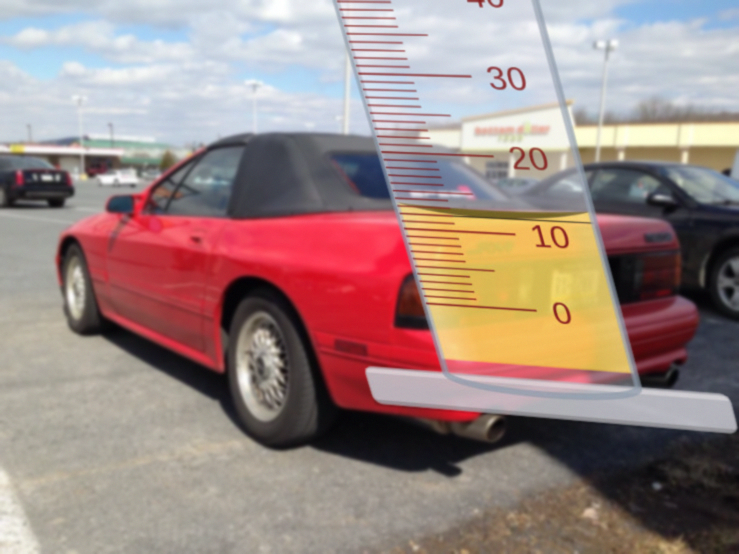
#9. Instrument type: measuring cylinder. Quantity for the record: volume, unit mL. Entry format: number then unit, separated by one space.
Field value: 12 mL
